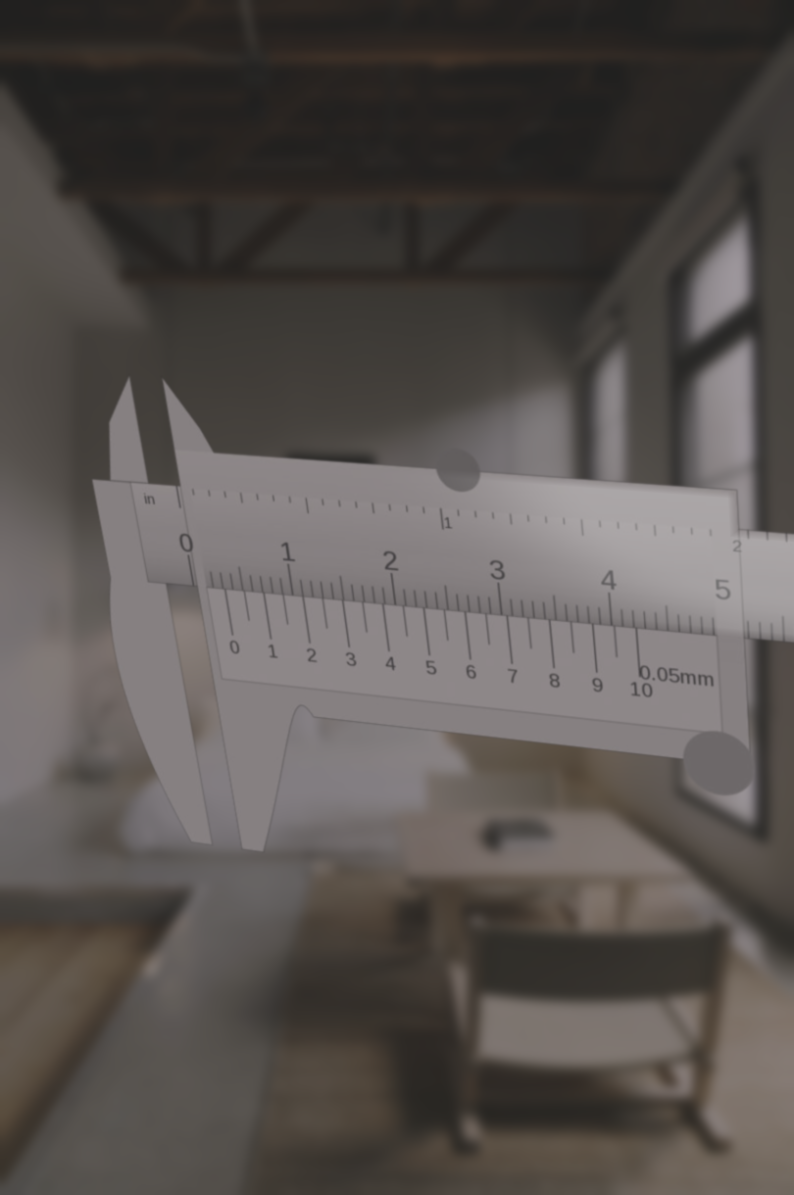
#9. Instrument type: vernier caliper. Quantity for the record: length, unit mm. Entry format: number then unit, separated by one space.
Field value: 3.2 mm
